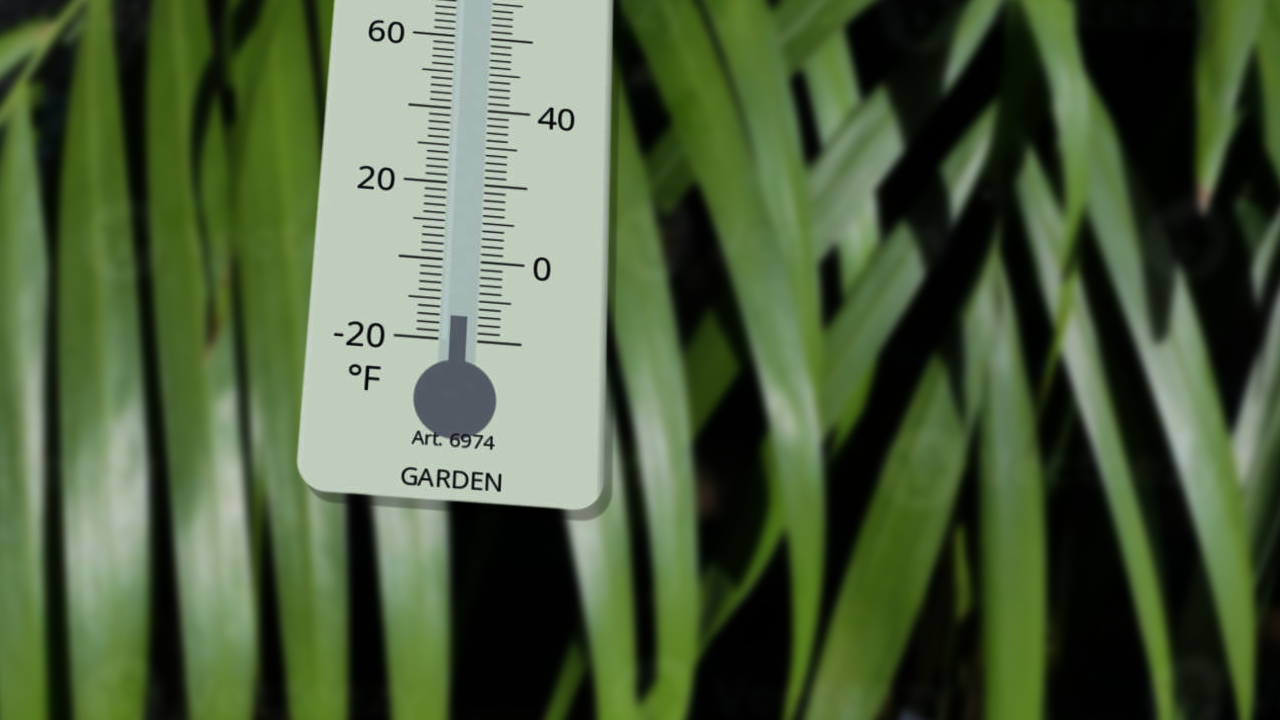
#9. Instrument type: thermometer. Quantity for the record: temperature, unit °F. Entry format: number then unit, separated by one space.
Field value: -14 °F
